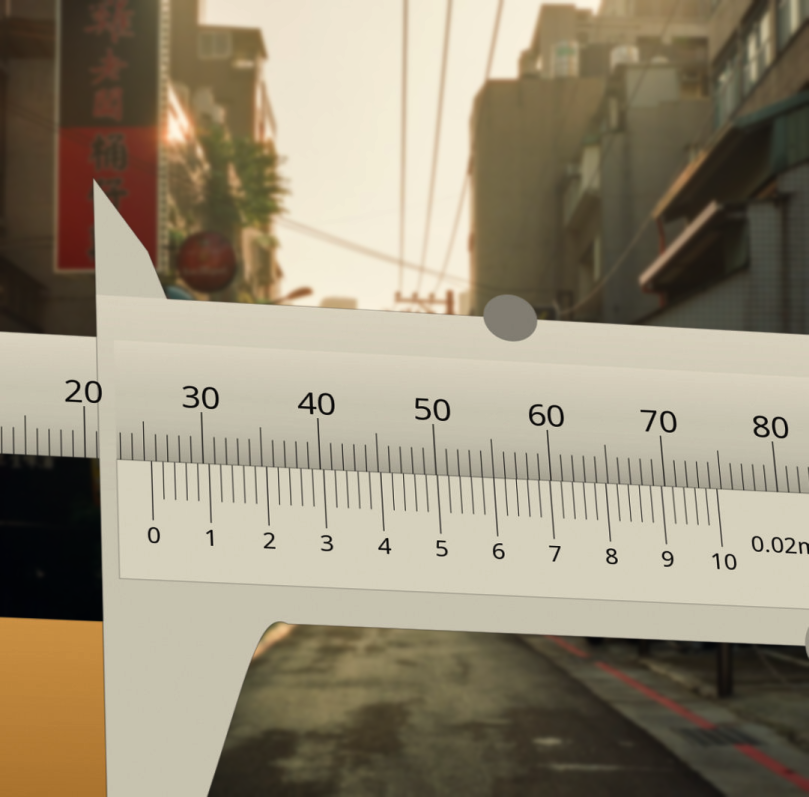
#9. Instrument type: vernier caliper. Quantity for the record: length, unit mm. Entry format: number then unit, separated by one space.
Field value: 25.6 mm
